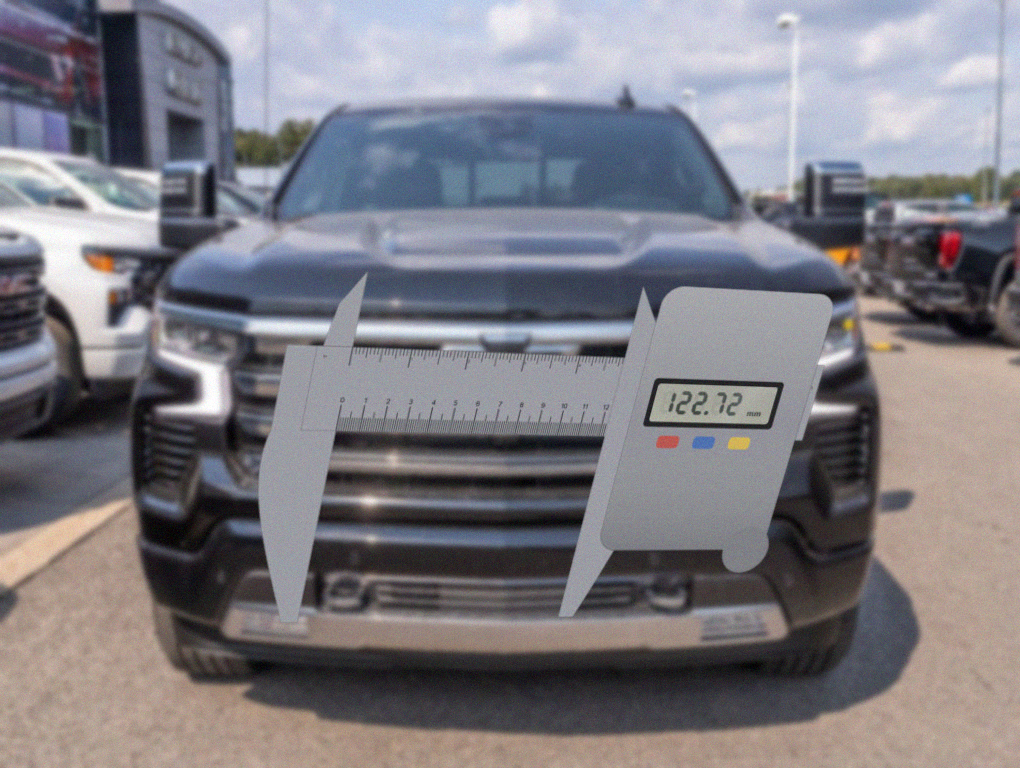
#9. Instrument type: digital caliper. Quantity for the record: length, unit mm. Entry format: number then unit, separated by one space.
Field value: 122.72 mm
